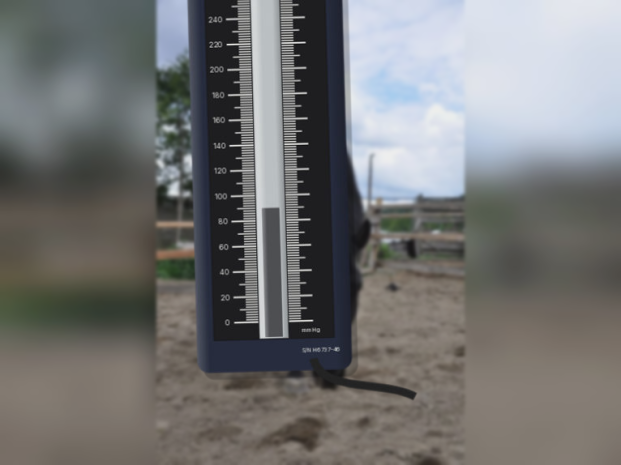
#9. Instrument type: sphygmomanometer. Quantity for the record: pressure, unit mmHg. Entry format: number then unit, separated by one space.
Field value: 90 mmHg
